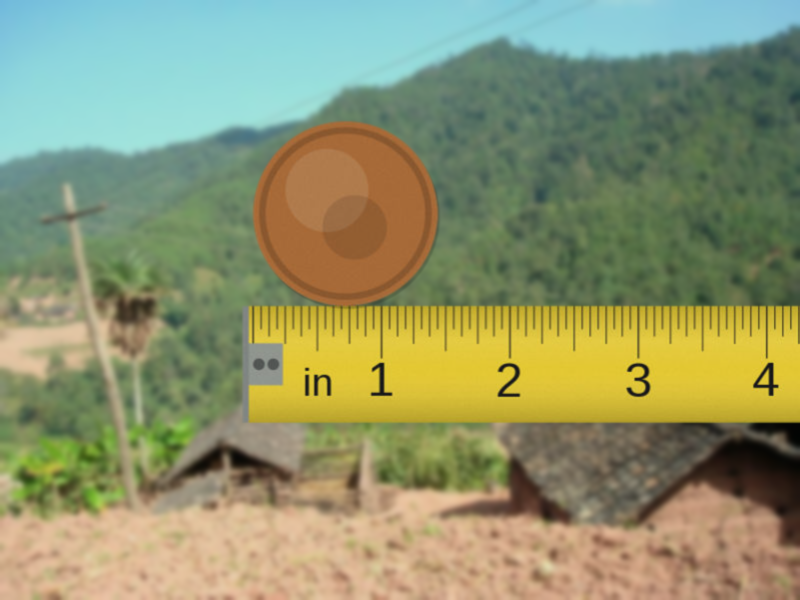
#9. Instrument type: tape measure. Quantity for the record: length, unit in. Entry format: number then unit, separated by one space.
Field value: 1.4375 in
